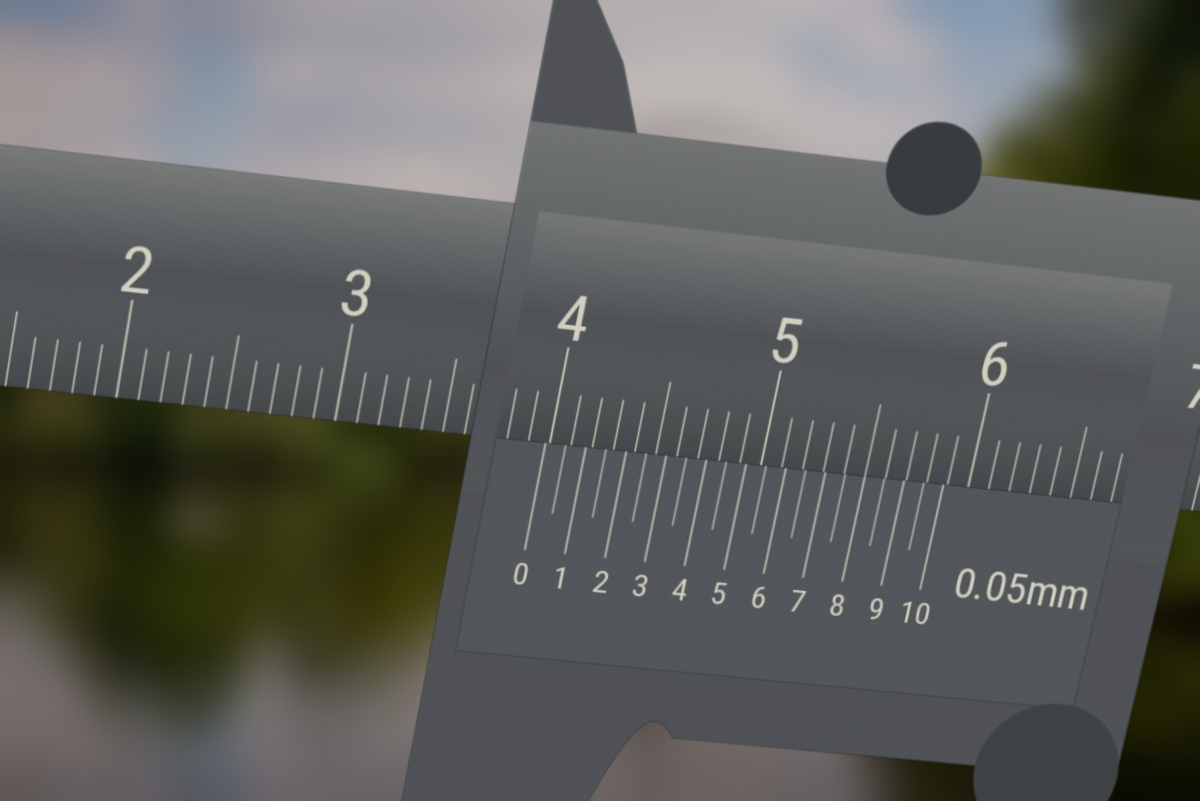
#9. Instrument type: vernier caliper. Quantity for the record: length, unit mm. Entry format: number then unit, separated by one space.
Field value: 39.8 mm
